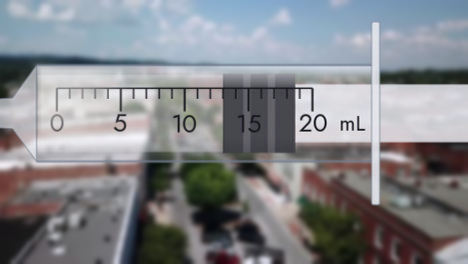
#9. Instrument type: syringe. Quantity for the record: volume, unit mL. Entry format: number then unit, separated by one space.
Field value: 13 mL
